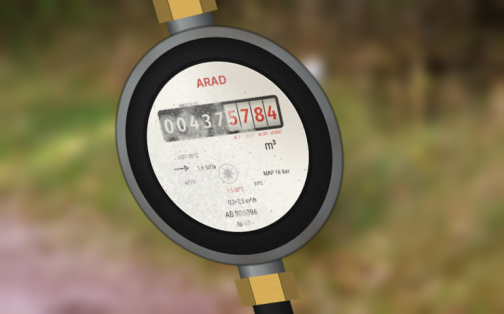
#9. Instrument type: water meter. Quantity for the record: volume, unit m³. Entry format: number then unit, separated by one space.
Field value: 437.5784 m³
